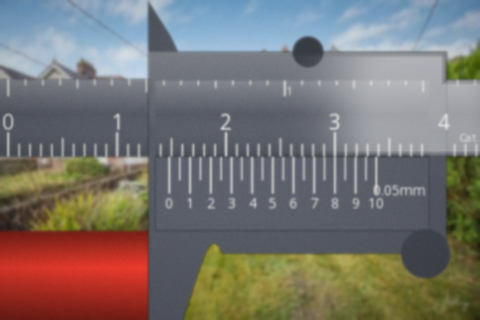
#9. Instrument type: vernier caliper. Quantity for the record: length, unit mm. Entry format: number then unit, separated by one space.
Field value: 14.8 mm
